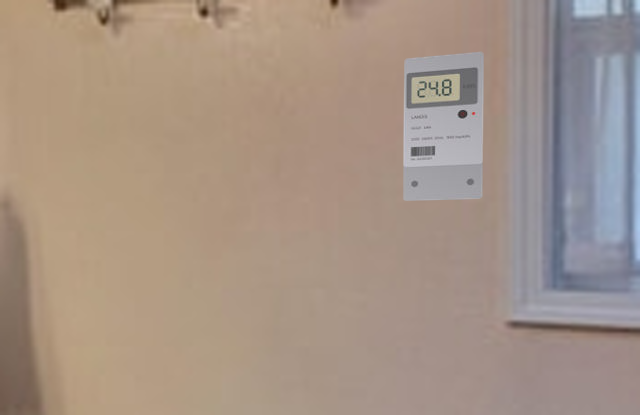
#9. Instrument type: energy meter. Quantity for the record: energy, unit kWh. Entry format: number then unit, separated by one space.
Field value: 24.8 kWh
